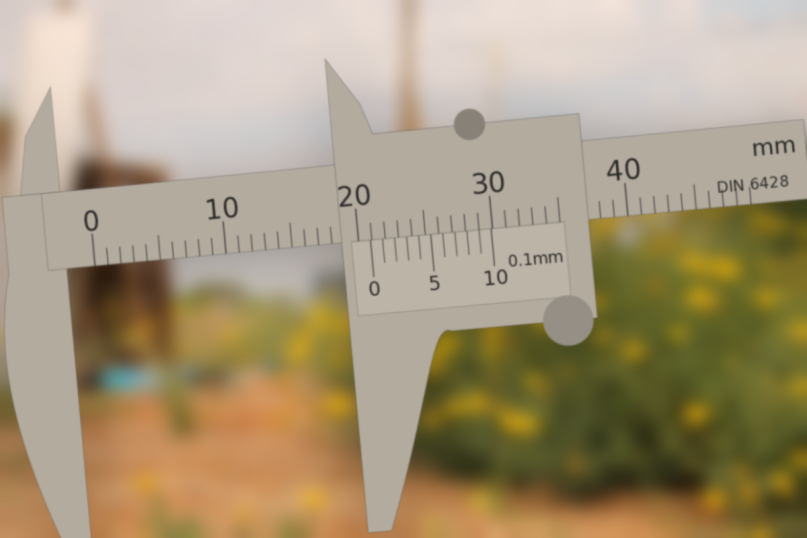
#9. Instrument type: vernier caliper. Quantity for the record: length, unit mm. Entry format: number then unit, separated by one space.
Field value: 20.9 mm
